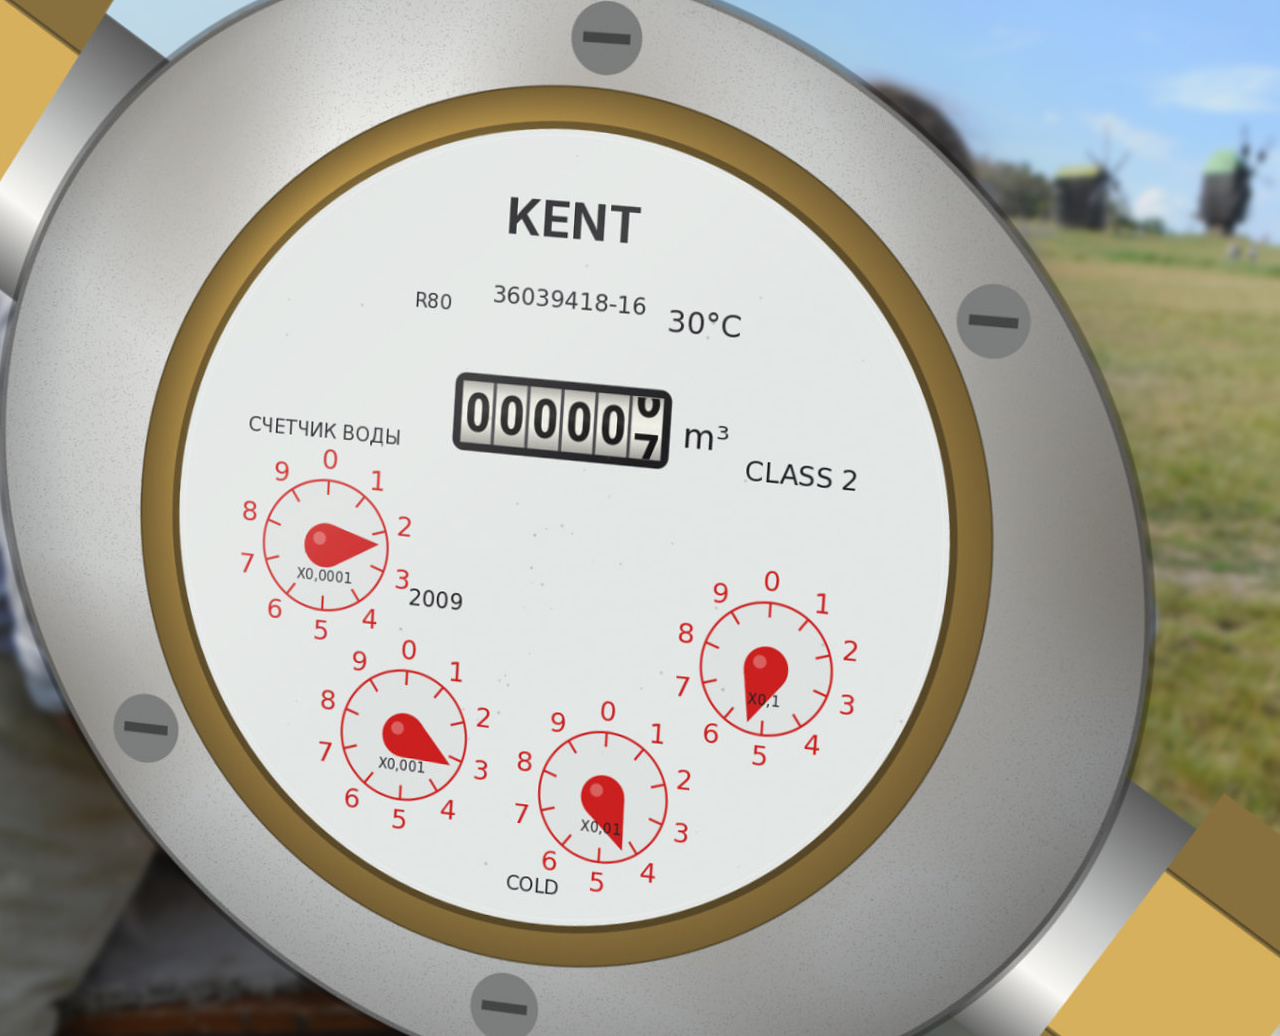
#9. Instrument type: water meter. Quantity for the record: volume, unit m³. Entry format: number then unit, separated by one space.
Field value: 6.5432 m³
